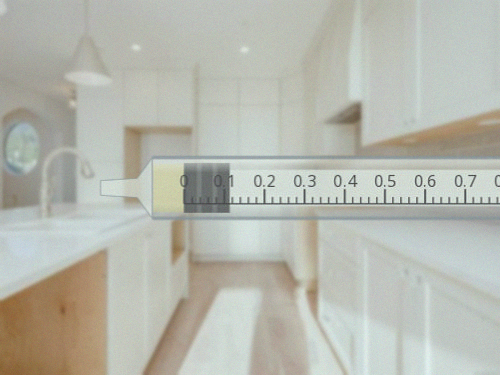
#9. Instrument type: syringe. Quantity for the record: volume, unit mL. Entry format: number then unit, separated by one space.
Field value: 0 mL
